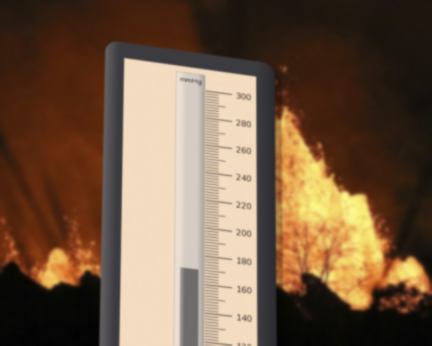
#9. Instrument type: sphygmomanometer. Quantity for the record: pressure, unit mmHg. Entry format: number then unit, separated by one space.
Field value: 170 mmHg
